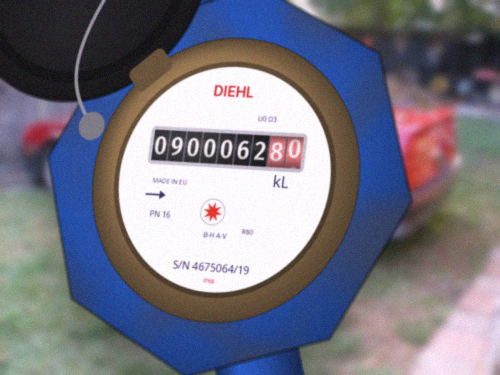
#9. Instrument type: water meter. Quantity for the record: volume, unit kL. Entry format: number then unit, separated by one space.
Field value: 900062.80 kL
